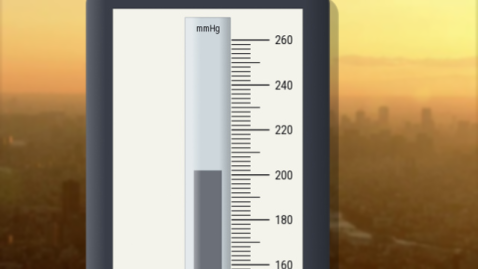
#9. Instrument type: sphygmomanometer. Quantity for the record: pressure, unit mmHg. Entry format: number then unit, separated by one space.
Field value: 202 mmHg
